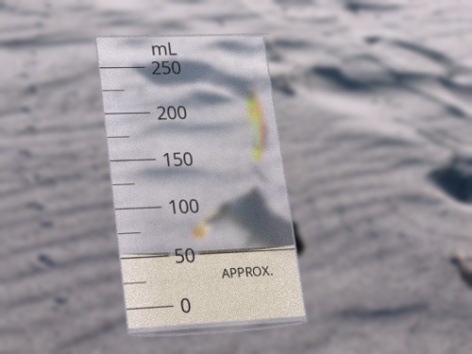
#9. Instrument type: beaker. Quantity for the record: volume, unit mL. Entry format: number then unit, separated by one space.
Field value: 50 mL
